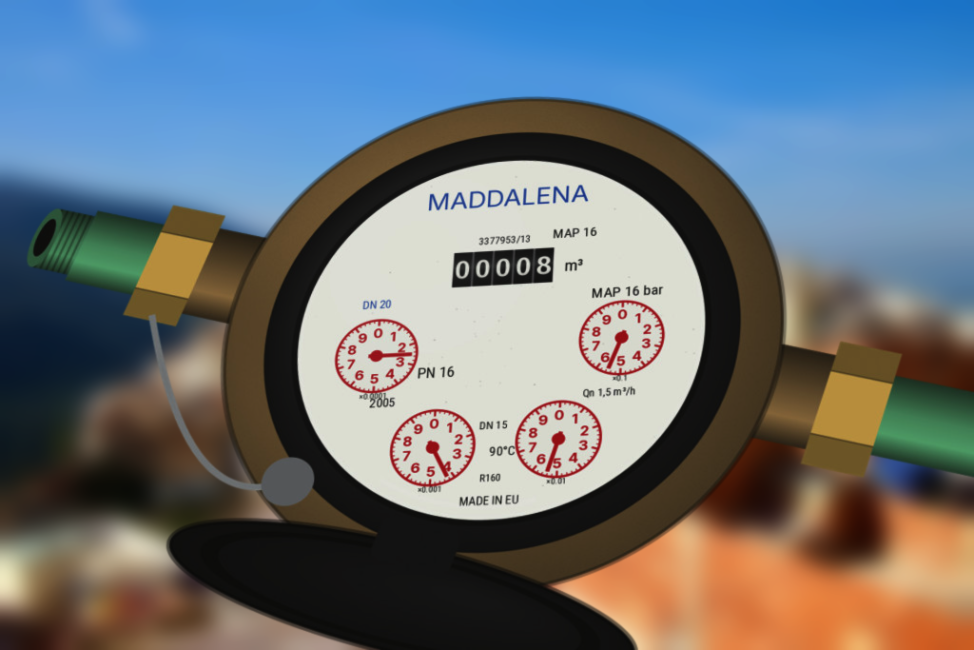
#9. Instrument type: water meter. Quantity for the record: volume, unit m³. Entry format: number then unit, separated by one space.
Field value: 8.5542 m³
